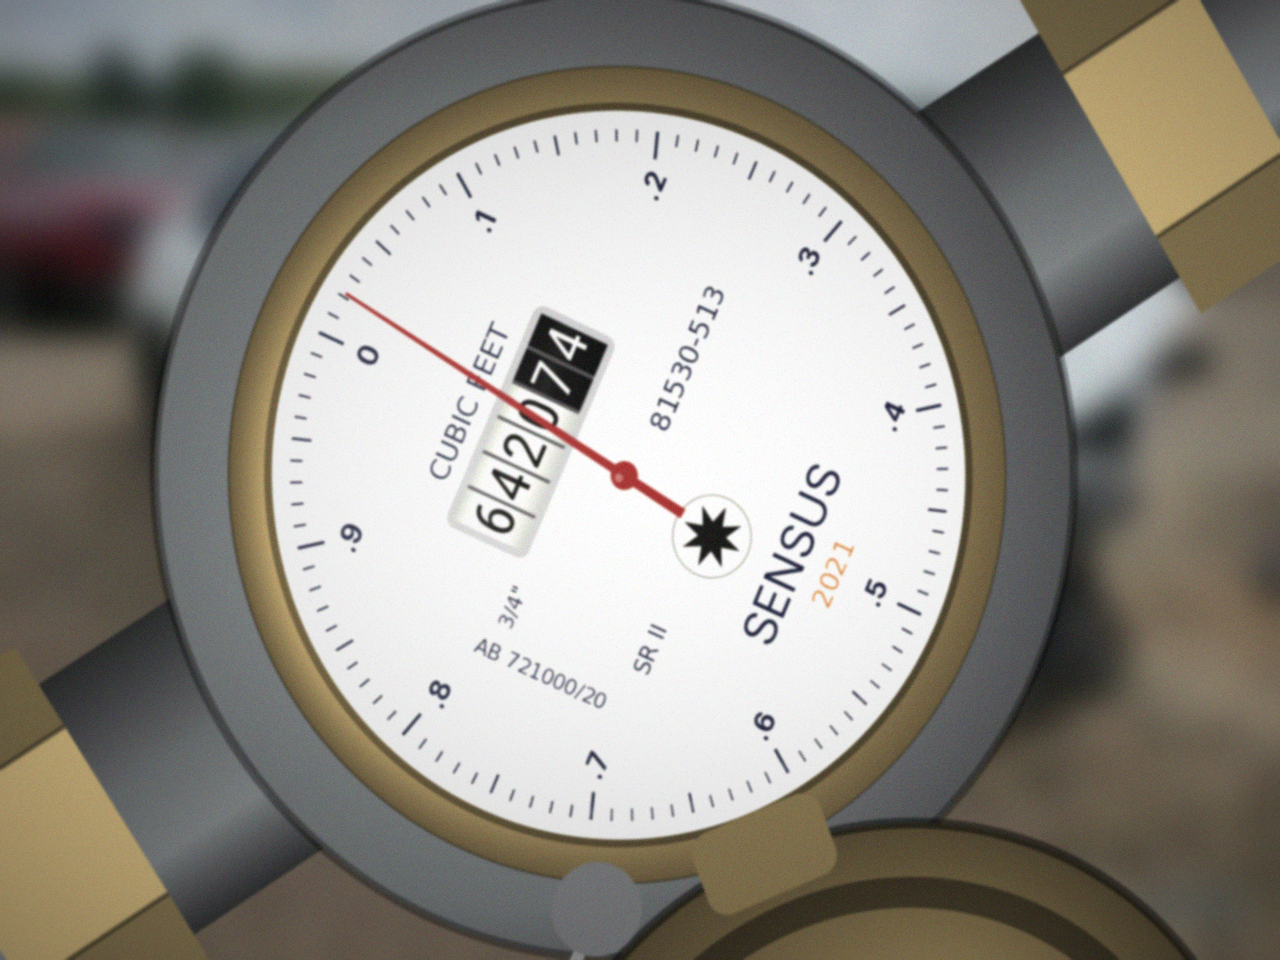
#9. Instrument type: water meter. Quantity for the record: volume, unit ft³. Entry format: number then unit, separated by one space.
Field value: 642074.02 ft³
